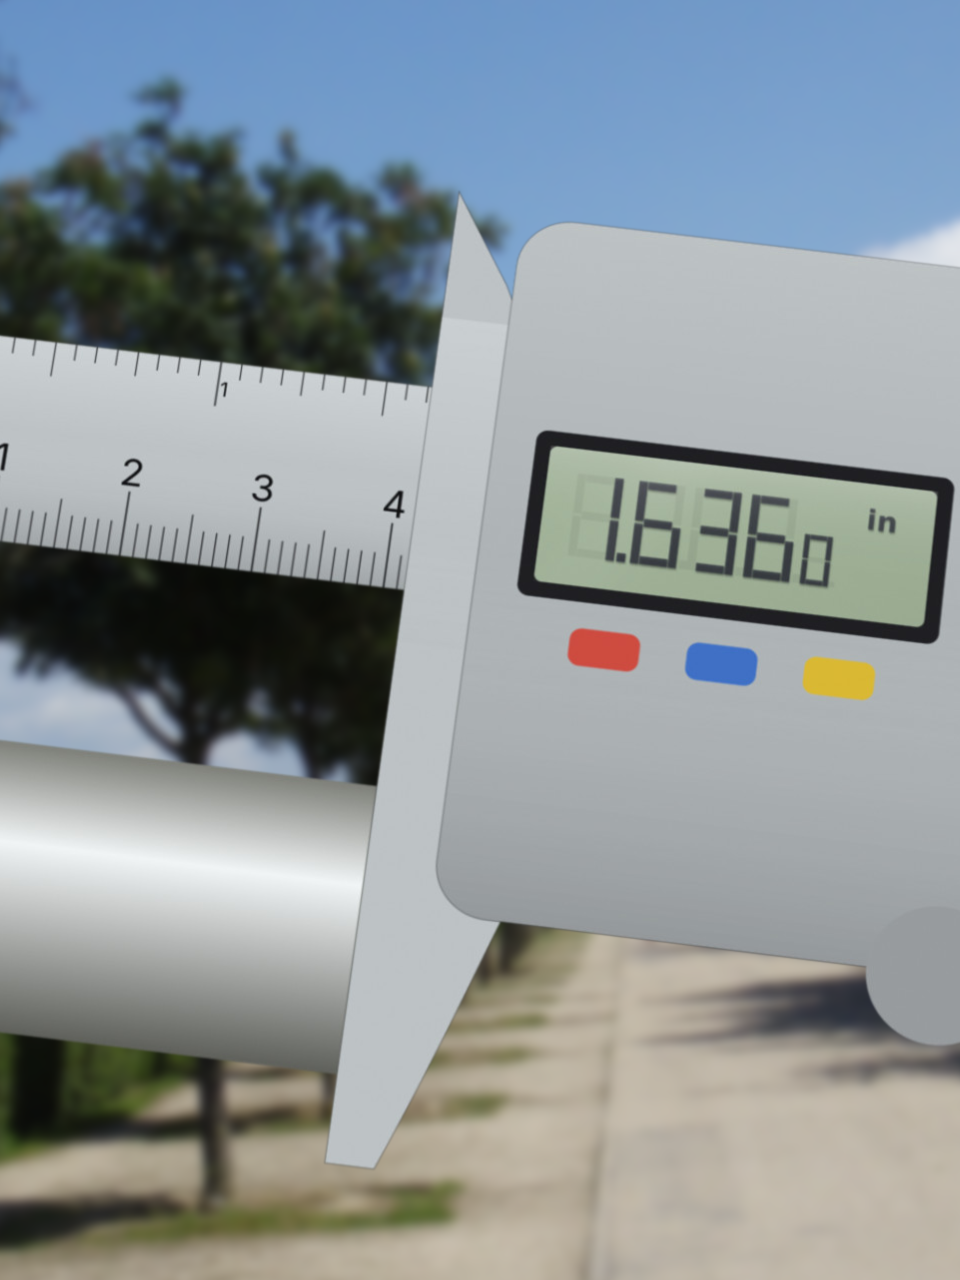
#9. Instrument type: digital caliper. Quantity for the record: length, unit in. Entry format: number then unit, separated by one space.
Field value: 1.6360 in
